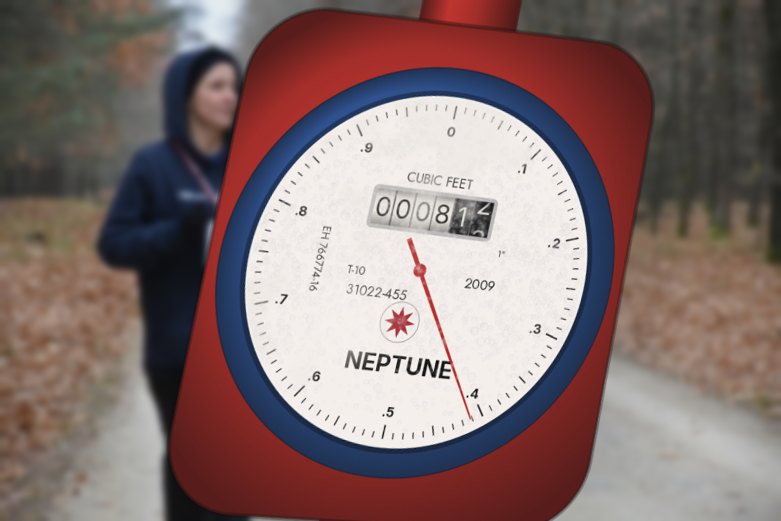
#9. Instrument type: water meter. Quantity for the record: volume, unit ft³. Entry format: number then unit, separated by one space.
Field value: 812.41 ft³
